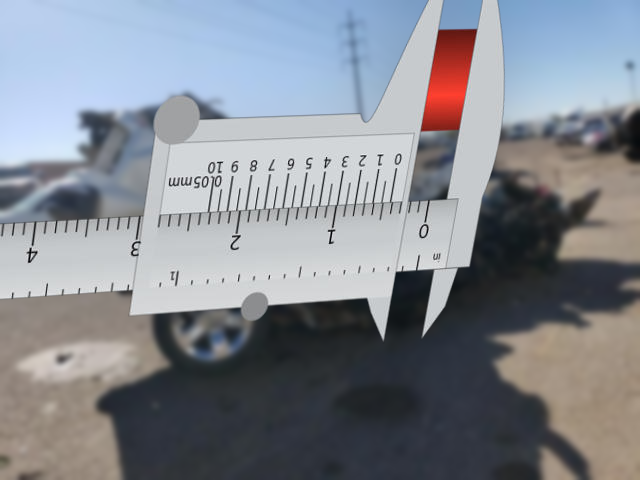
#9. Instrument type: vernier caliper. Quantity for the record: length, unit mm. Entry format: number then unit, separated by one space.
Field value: 4.2 mm
